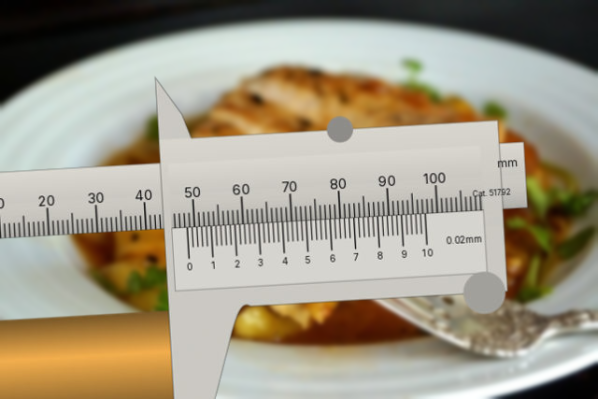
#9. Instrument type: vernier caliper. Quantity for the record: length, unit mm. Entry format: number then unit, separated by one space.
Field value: 48.5 mm
